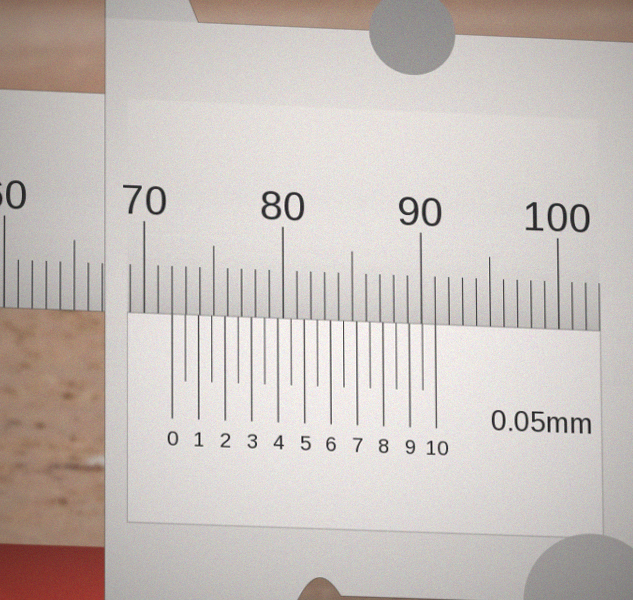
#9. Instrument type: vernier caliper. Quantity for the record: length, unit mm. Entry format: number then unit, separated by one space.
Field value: 72.0 mm
